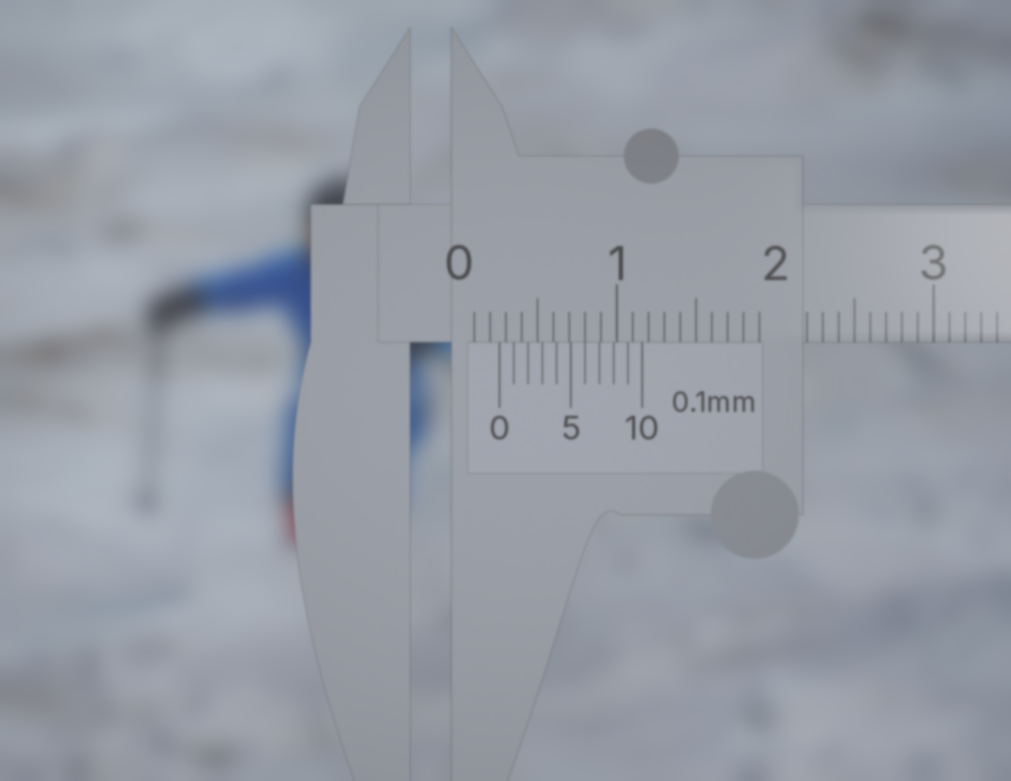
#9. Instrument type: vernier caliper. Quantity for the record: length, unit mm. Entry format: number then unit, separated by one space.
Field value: 2.6 mm
